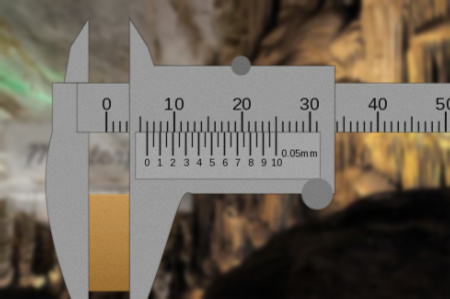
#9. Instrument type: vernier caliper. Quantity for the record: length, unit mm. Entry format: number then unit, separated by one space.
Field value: 6.0 mm
